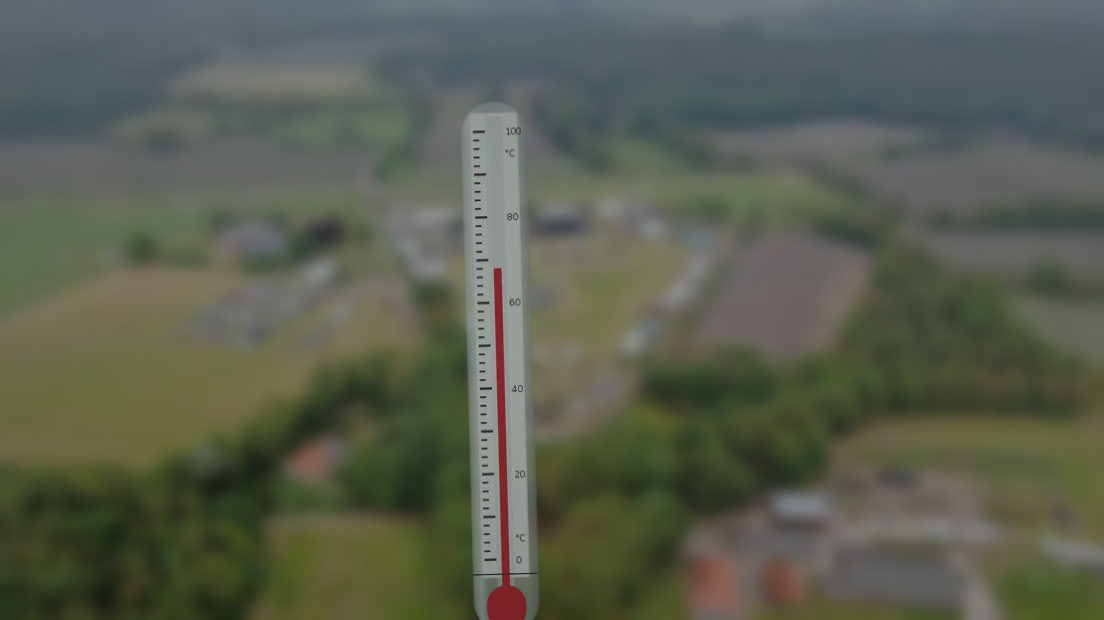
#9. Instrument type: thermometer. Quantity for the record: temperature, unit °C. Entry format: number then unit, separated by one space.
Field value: 68 °C
